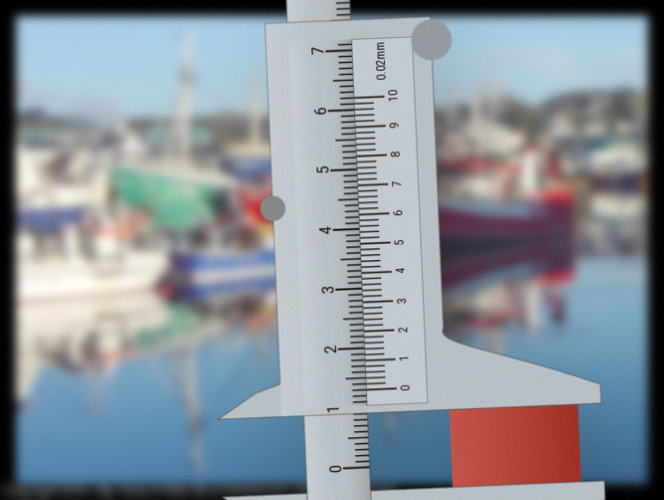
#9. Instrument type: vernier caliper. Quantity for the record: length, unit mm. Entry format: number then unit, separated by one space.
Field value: 13.0 mm
